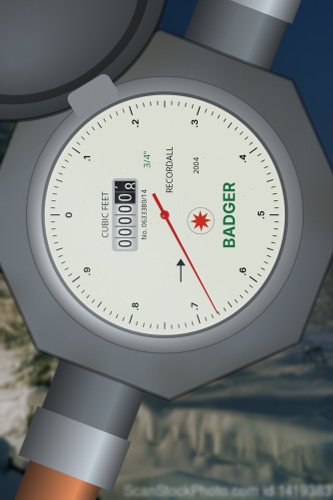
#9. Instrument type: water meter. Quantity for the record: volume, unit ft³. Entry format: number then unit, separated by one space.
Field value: 7.67 ft³
